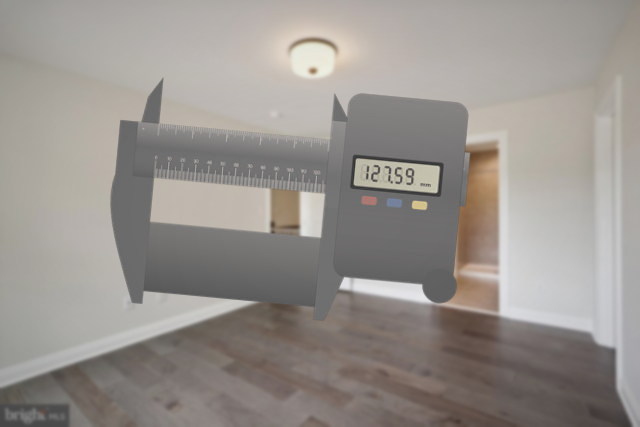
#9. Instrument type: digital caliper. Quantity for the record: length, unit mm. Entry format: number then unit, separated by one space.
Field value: 127.59 mm
